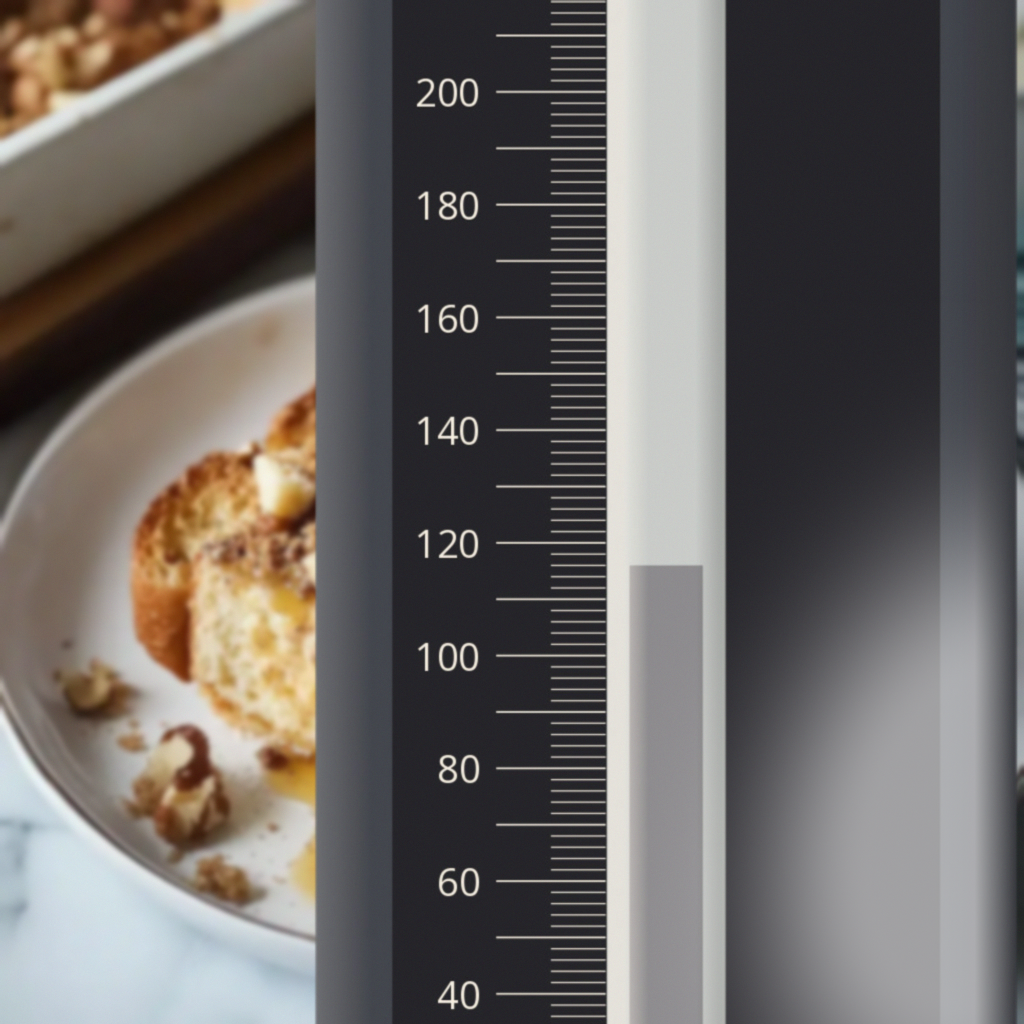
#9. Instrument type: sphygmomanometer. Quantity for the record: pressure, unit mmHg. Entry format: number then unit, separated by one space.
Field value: 116 mmHg
